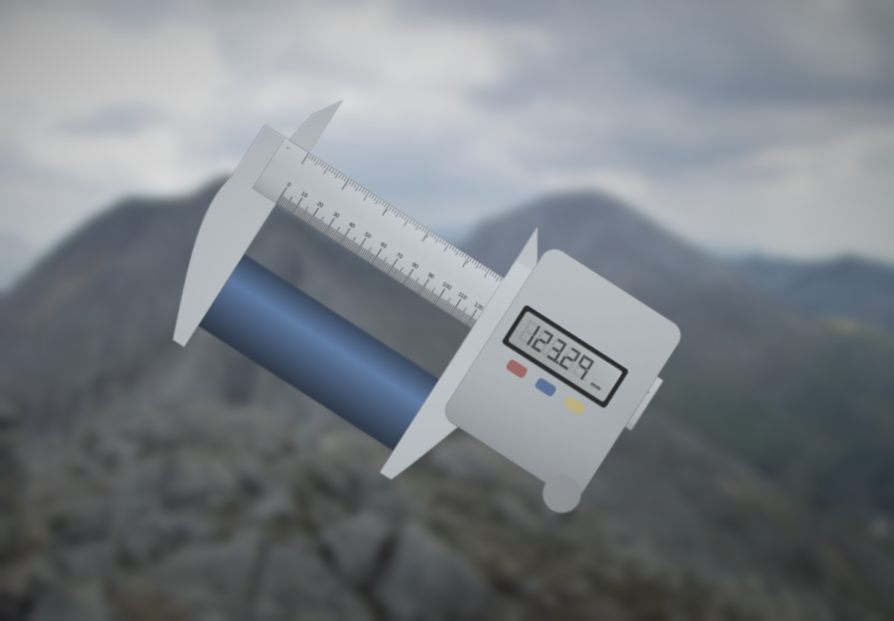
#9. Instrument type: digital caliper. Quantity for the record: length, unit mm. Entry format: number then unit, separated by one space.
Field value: 123.29 mm
